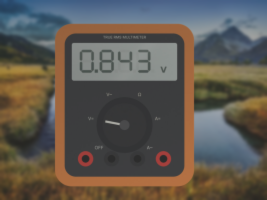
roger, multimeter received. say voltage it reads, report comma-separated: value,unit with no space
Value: 0.843,V
